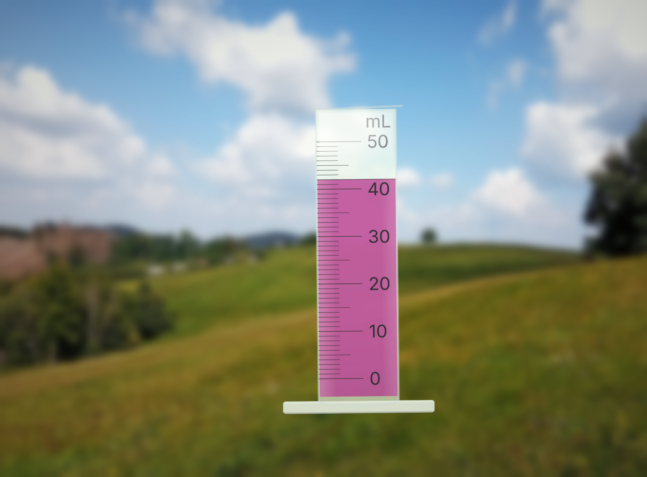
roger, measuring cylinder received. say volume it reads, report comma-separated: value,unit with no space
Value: 42,mL
